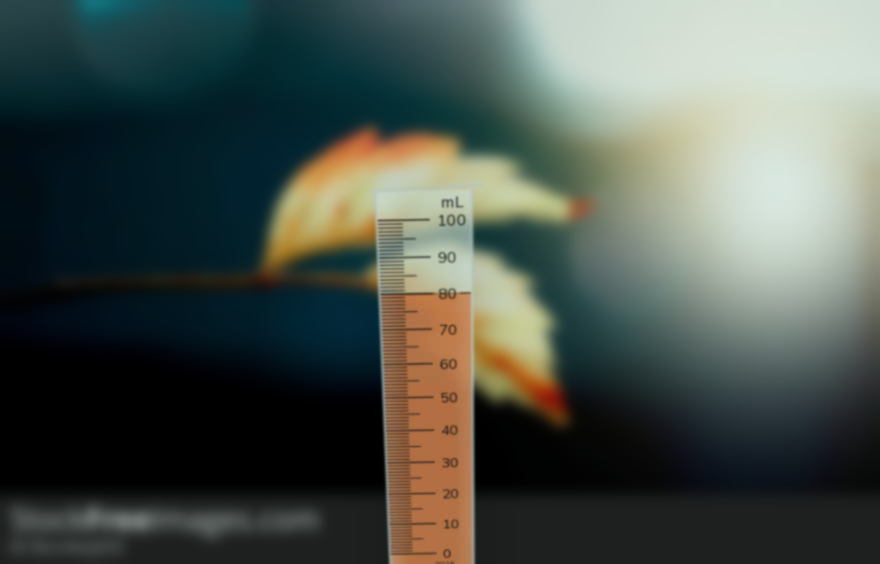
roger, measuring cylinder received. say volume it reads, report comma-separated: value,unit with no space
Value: 80,mL
